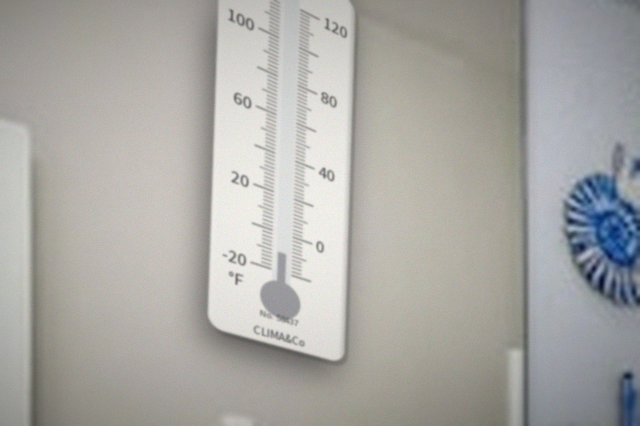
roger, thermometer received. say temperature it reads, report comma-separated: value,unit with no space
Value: -10,°F
